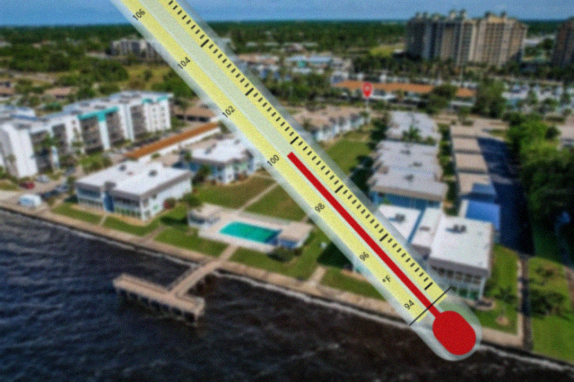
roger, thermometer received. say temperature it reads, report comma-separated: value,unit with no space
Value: 99.8,°F
